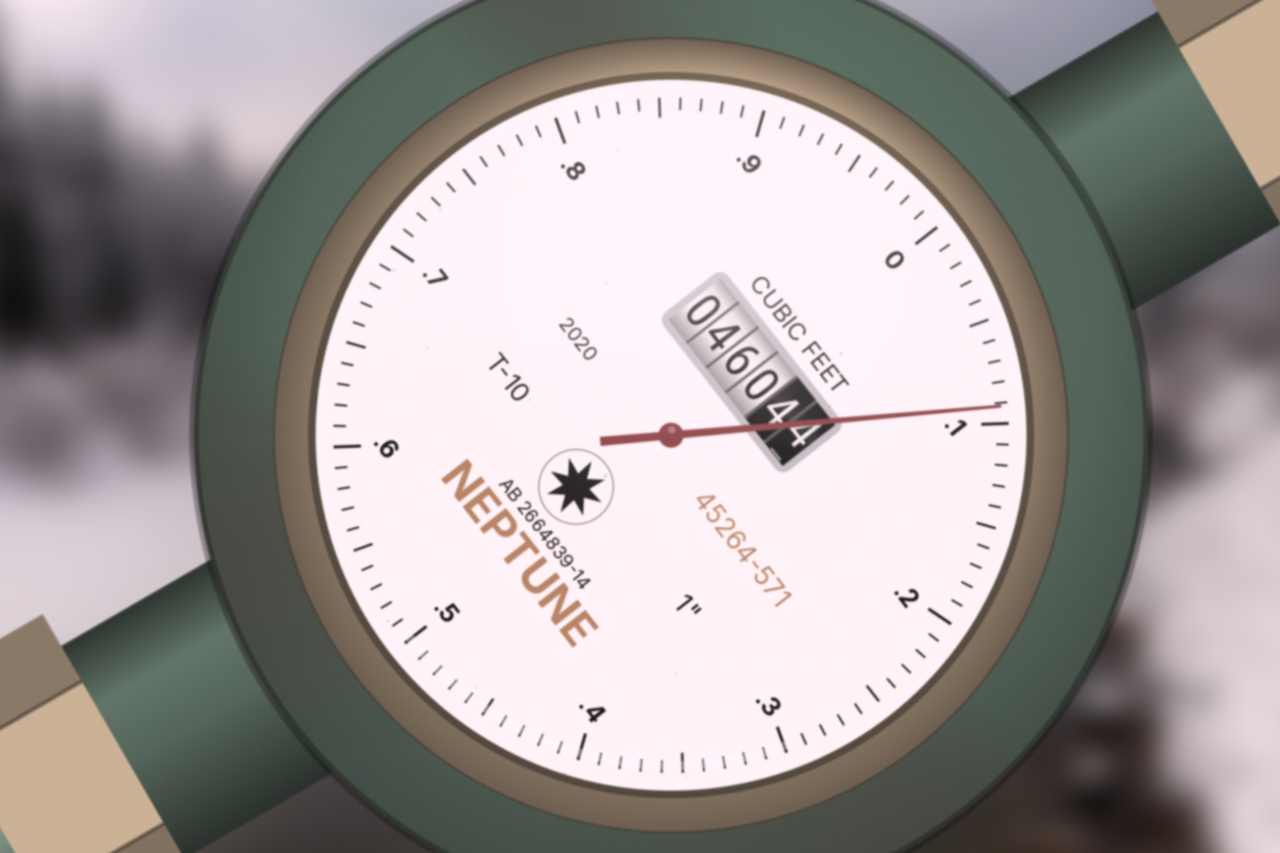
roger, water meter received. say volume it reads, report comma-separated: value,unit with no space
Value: 46044.09,ft³
